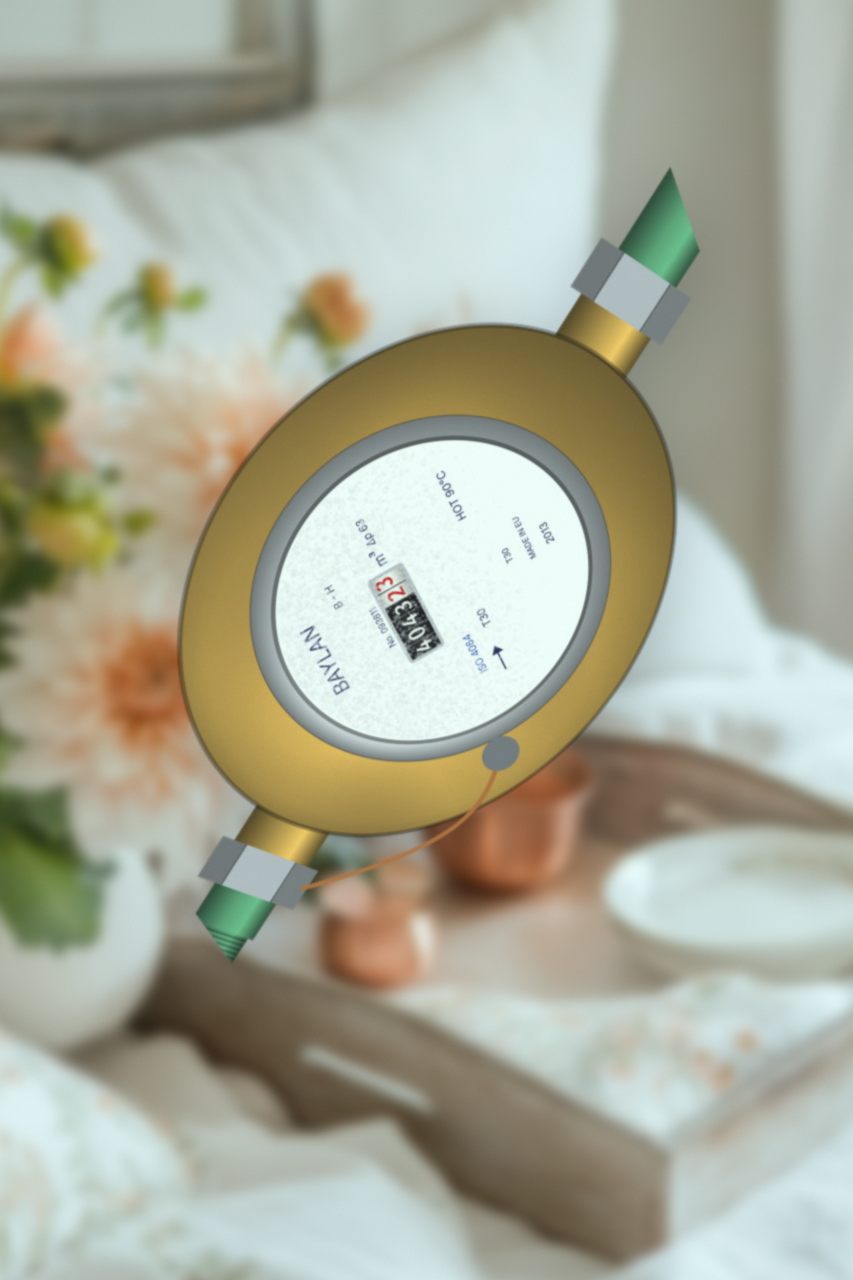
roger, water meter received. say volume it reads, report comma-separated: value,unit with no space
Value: 4043.23,m³
